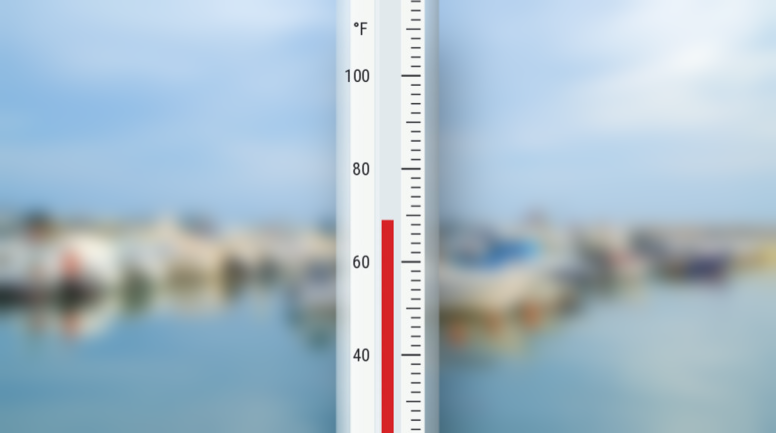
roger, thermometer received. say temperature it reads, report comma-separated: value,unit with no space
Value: 69,°F
